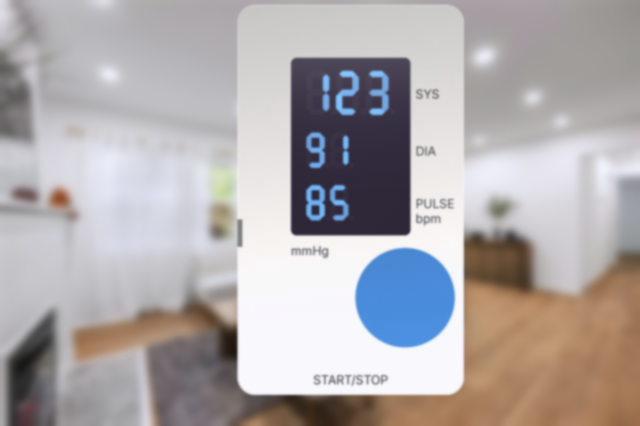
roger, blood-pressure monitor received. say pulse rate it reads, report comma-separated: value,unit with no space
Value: 85,bpm
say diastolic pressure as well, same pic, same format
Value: 91,mmHg
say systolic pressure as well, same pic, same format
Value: 123,mmHg
